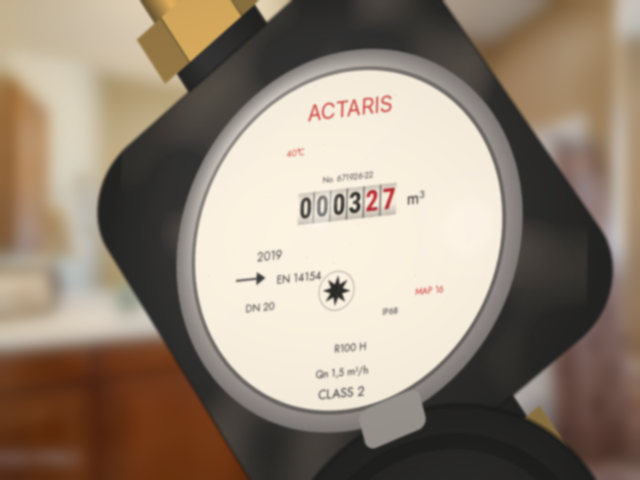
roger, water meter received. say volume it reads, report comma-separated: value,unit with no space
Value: 3.27,m³
